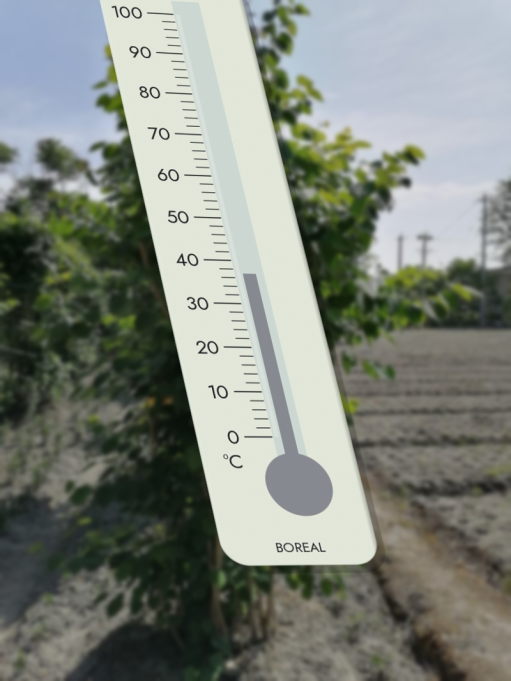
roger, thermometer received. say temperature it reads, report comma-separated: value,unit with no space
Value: 37,°C
